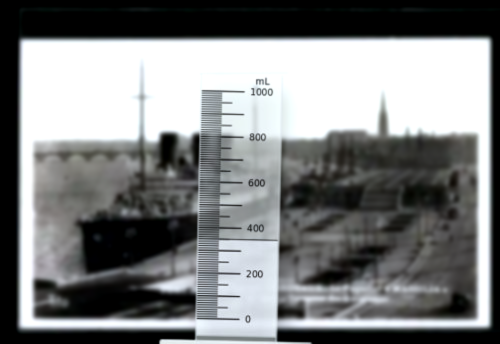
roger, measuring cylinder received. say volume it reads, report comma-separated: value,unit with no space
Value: 350,mL
